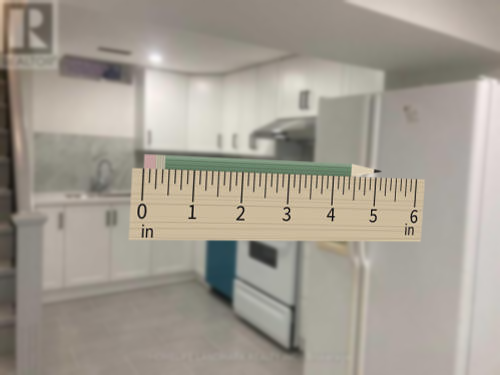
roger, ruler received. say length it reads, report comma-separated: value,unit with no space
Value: 5.125,in
